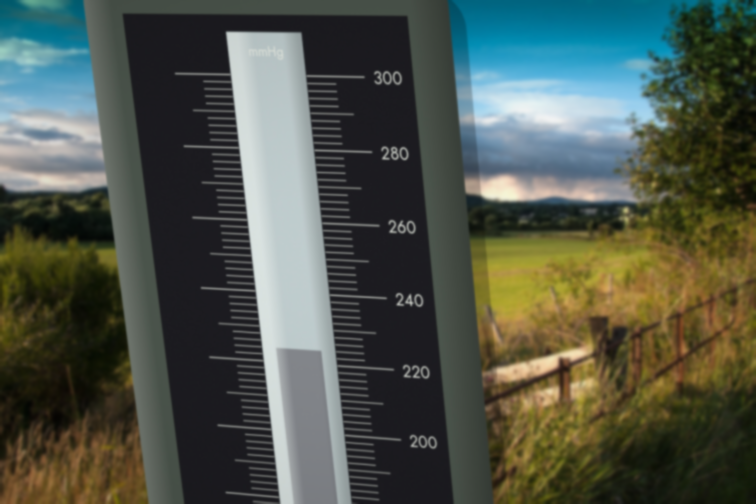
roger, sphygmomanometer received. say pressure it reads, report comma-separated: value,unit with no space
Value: 224,mmHg
